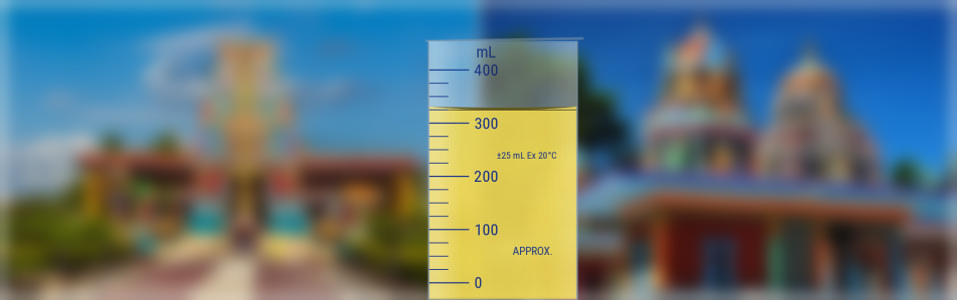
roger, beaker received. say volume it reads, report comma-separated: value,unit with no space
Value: 325,mL
